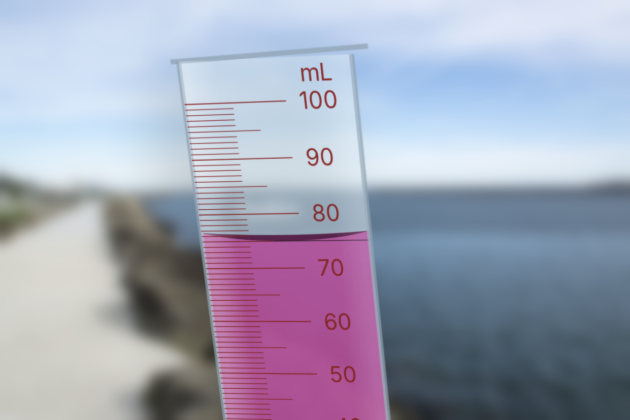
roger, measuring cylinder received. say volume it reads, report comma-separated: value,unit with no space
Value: 75,mL
